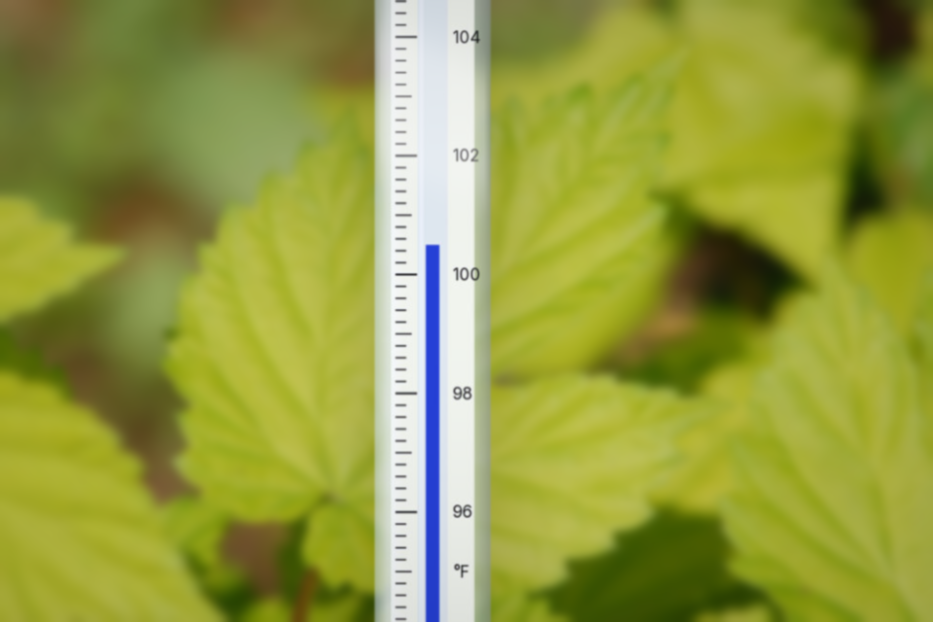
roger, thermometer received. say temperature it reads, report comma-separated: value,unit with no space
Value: 100.5,°F
